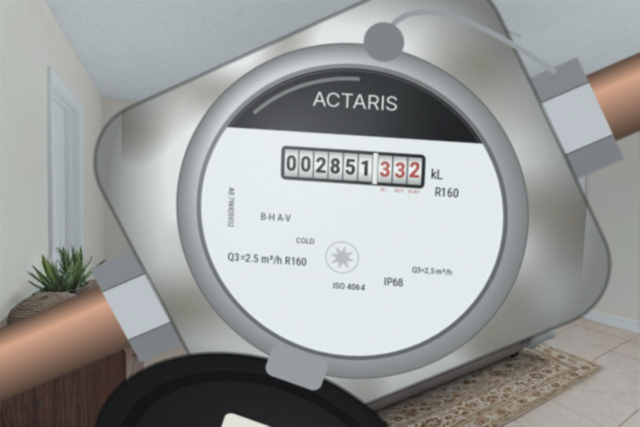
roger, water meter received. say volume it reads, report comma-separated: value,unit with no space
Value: 2851.332,kL
